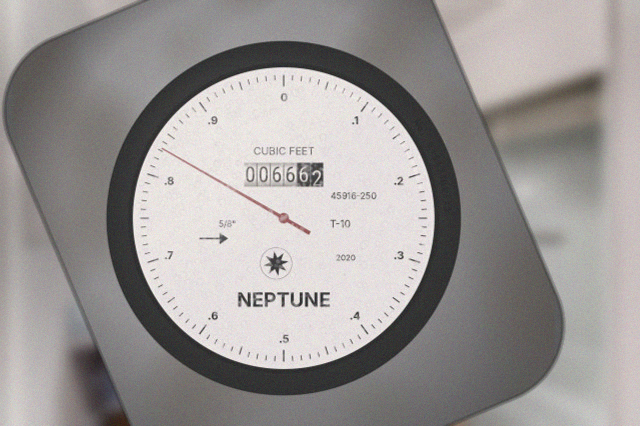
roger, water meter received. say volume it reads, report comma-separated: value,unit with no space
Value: 6661.83,ft³
